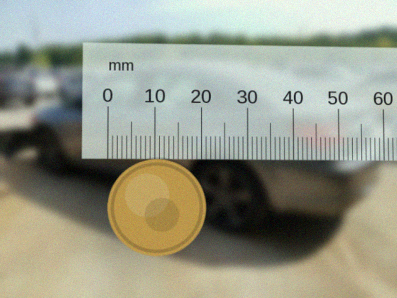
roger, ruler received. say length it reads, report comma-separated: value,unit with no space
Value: 21,mm
